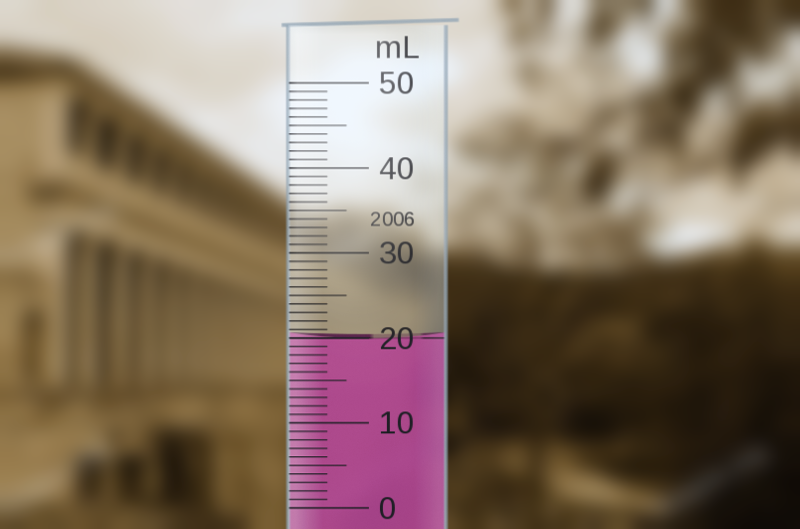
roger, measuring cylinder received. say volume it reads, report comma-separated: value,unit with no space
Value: 20,mL
